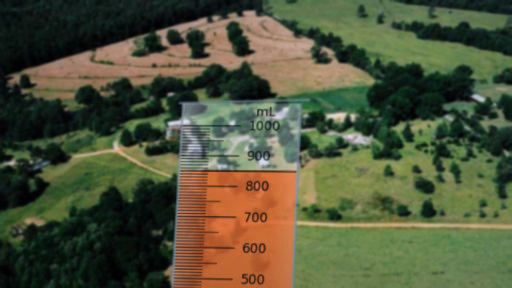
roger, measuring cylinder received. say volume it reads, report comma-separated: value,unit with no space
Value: 850,mL
